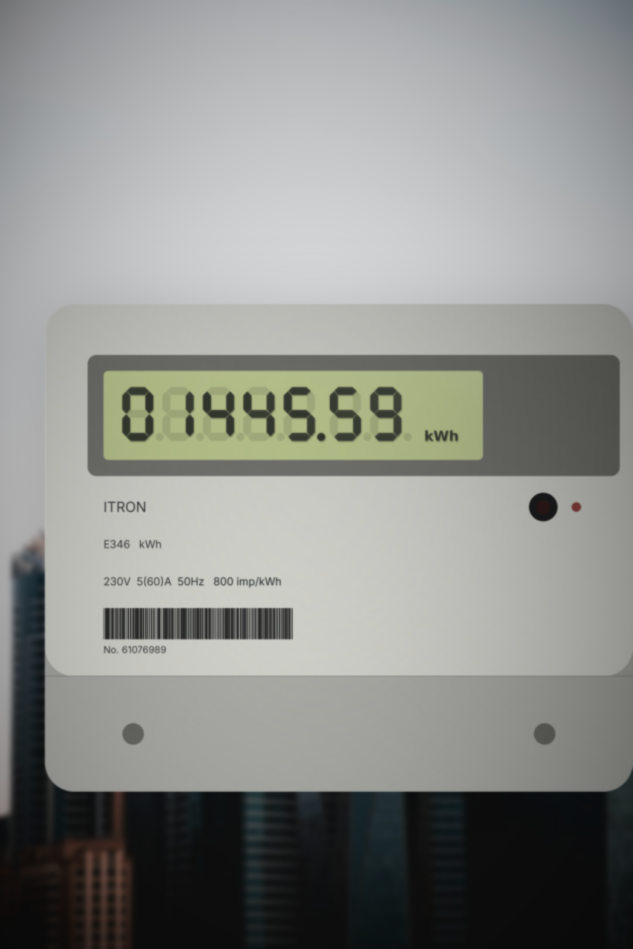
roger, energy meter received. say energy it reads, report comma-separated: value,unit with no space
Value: 1445.59,kWh
